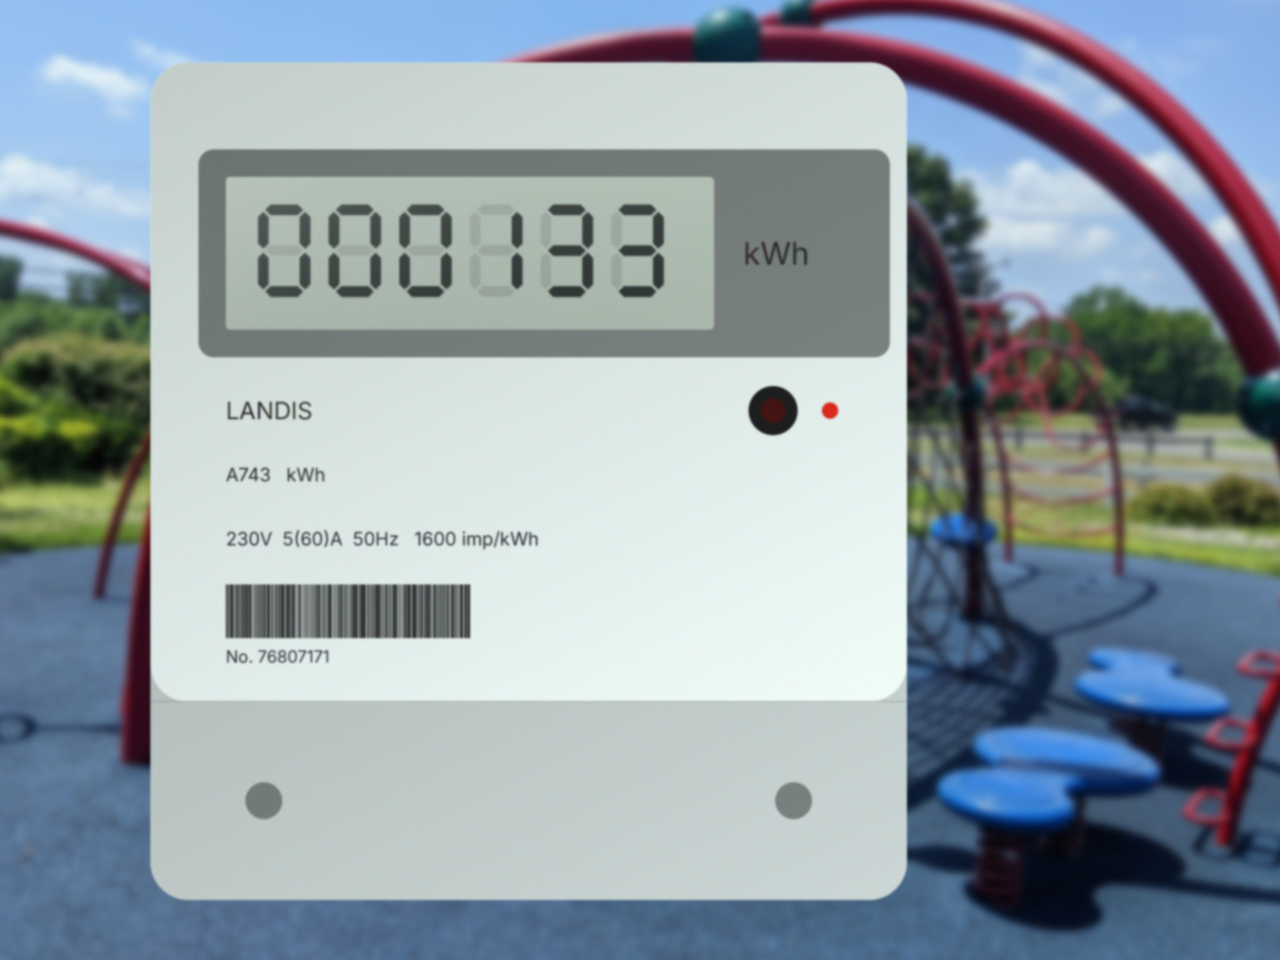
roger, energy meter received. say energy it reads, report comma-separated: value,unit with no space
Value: 133,kWh
